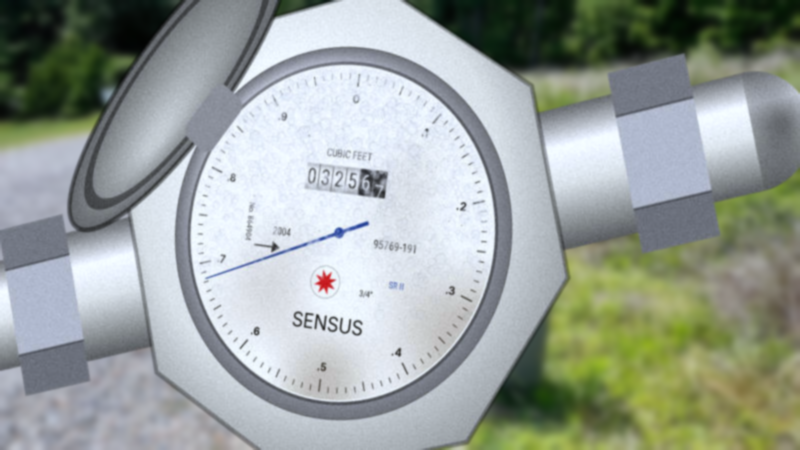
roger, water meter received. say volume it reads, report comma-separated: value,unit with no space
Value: 32566.68,ft³
